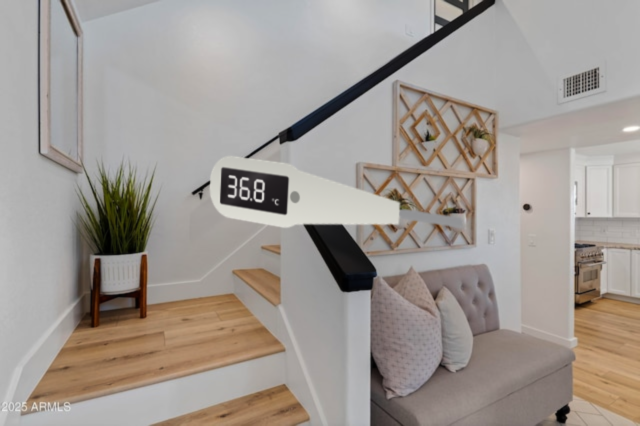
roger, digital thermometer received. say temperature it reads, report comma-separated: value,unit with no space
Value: 36.8,°C
